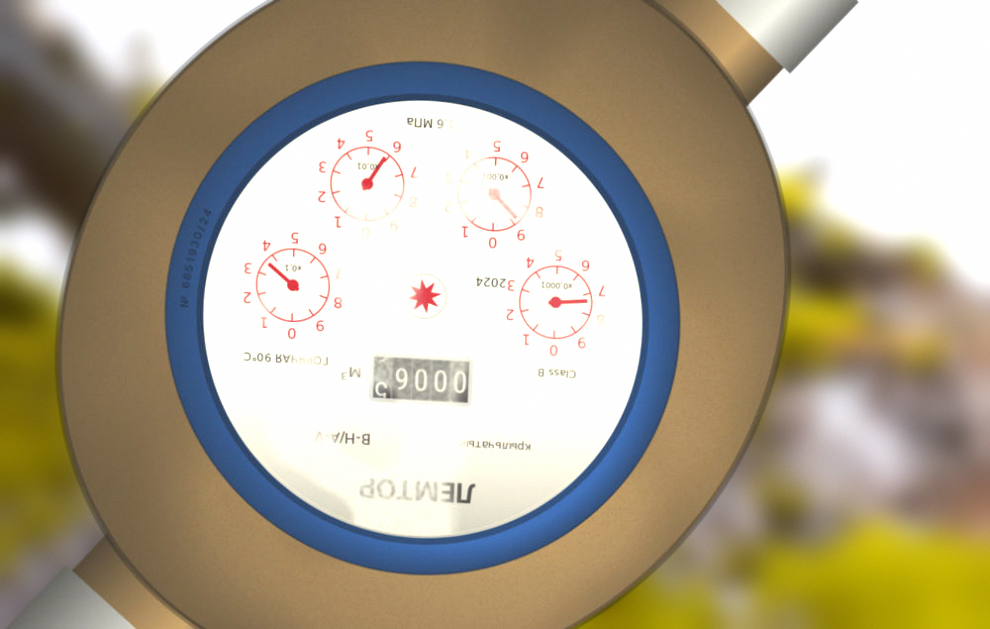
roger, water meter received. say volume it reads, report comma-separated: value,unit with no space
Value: 65.3587,m³
